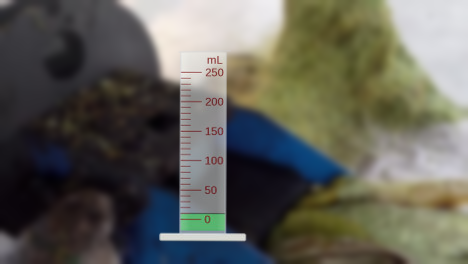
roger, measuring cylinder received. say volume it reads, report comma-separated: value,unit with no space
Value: 10,mL
